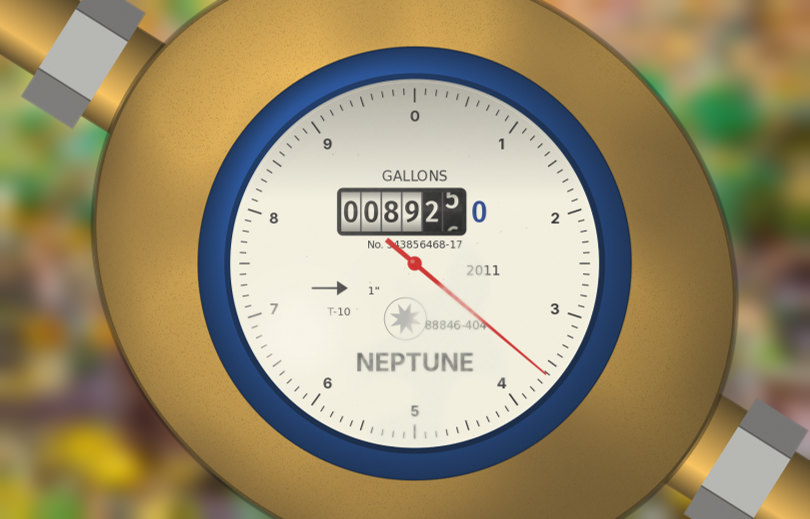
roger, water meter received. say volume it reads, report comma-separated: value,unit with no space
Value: 89253.6,gal
